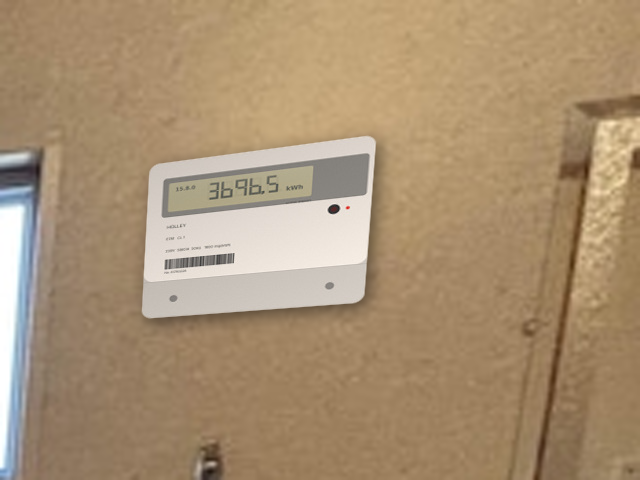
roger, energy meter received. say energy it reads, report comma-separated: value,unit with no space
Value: 3696.5,kWh
